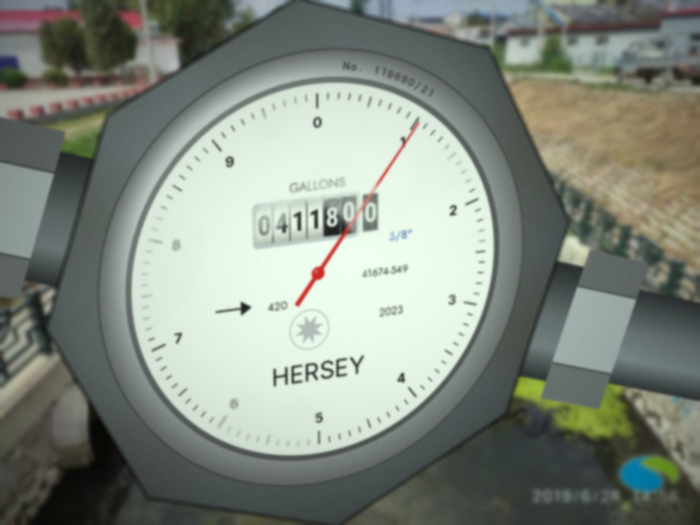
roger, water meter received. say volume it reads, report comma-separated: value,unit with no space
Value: 411801.0,gal
